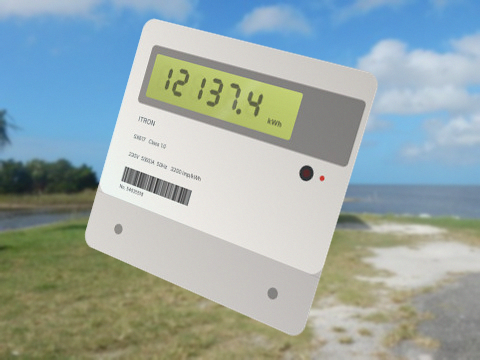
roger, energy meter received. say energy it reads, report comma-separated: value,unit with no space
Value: 12137.4,kWh
